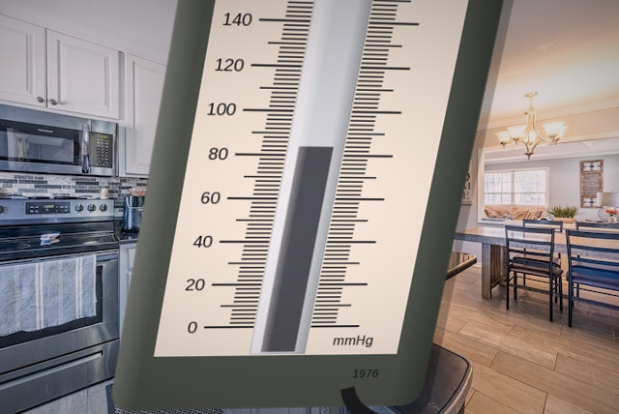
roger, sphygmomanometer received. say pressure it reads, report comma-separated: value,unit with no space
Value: 84,mmHg
